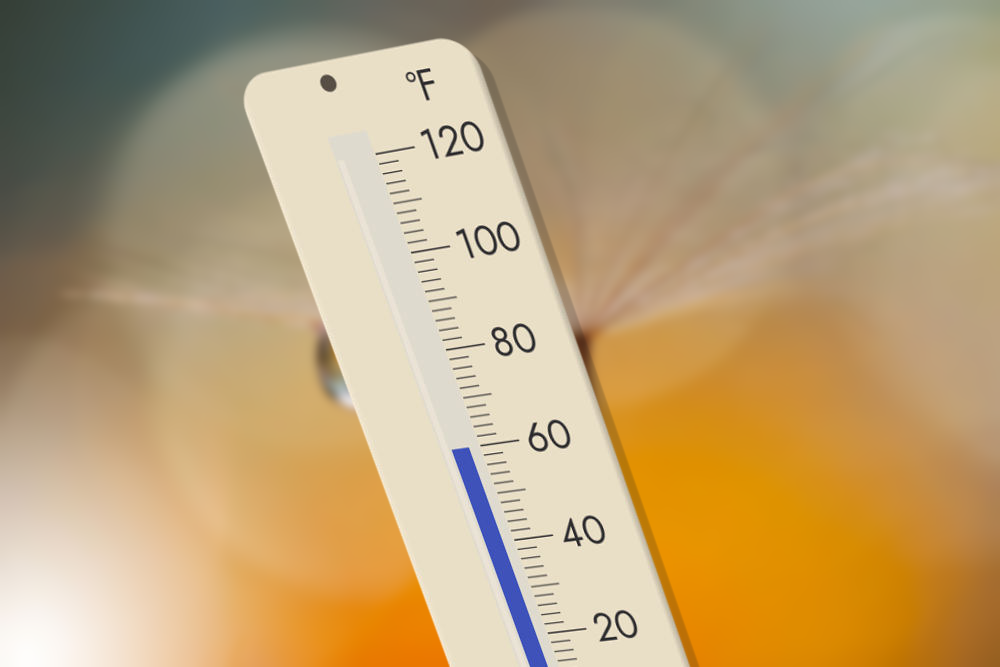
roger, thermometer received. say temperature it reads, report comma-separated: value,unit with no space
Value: 60,°F
